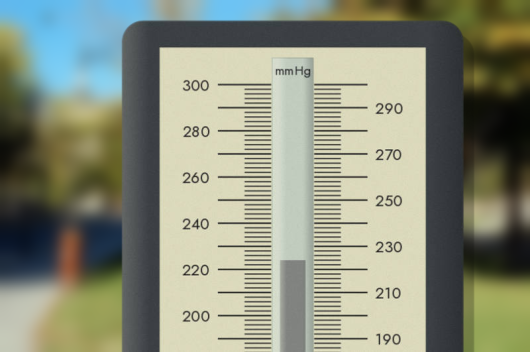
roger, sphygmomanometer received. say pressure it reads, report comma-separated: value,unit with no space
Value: 224,mmHg
